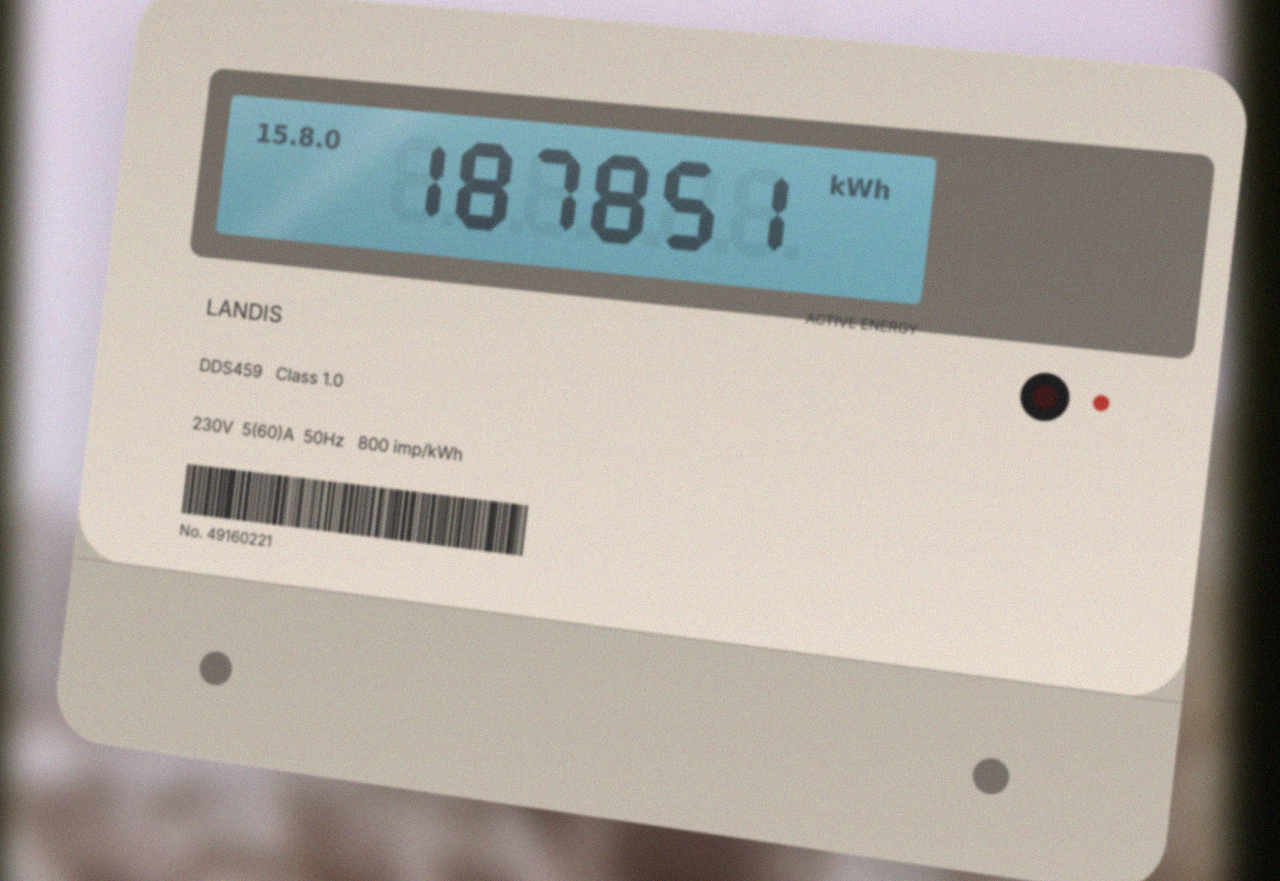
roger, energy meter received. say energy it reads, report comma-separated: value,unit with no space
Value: 187851,kWh
